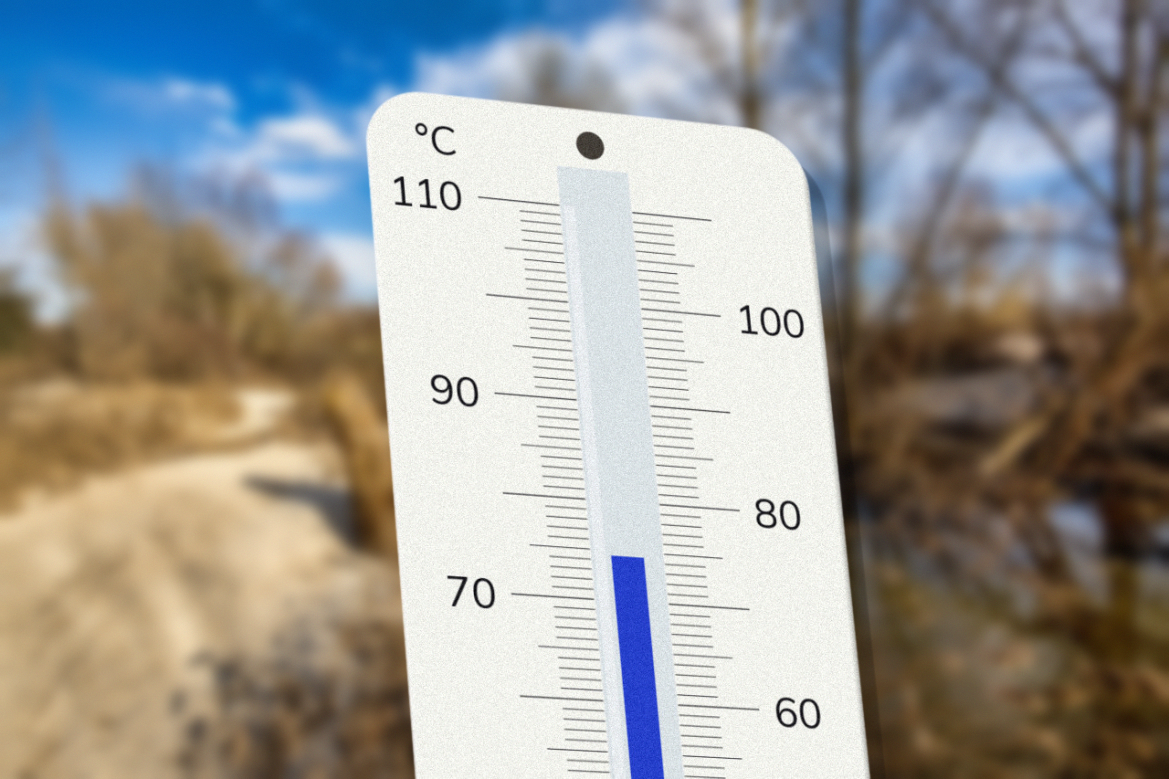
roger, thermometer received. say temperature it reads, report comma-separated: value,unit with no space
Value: 74.5,°C
